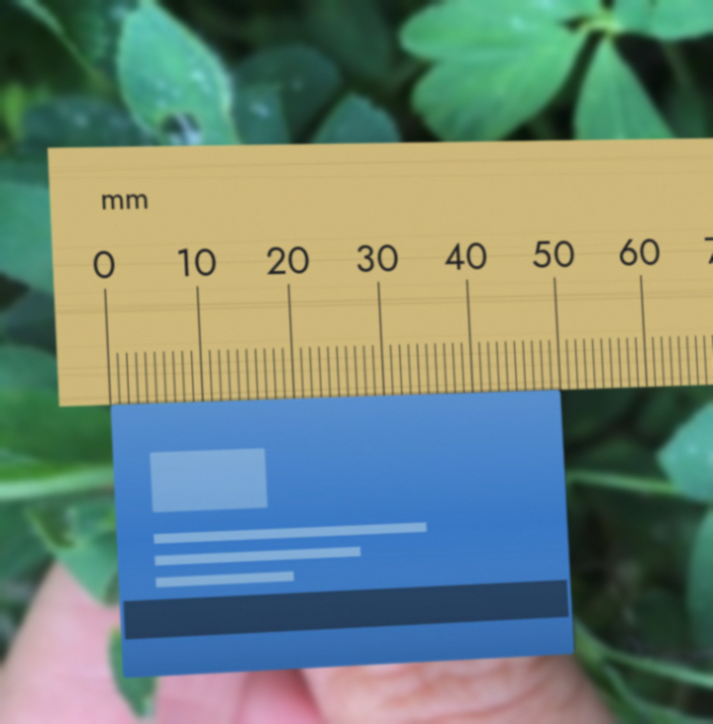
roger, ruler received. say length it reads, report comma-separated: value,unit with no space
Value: 50,mm
